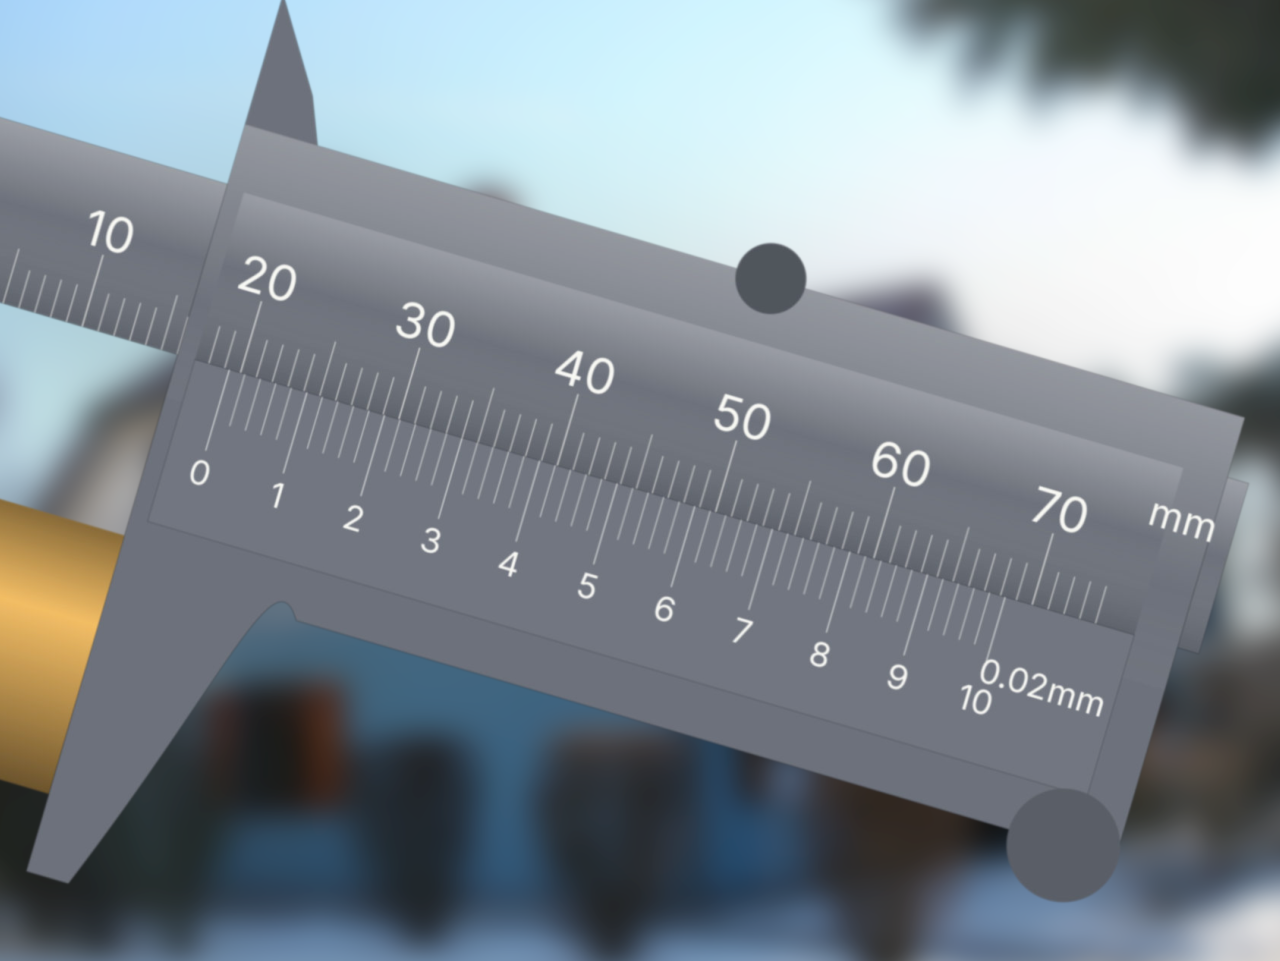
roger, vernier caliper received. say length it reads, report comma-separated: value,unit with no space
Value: 19.3,mm
